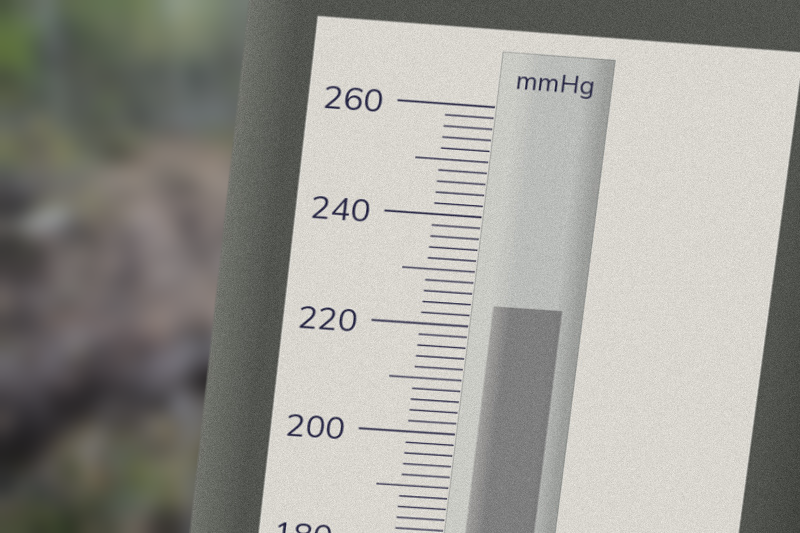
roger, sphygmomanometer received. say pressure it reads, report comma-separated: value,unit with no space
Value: 224,mmHg
